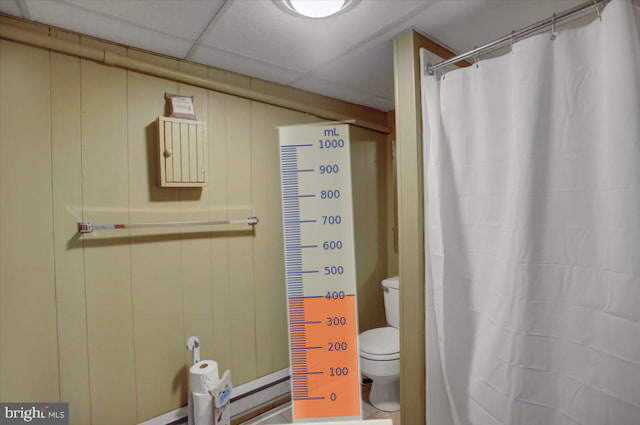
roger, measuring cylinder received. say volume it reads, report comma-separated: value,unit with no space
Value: 400,mL
